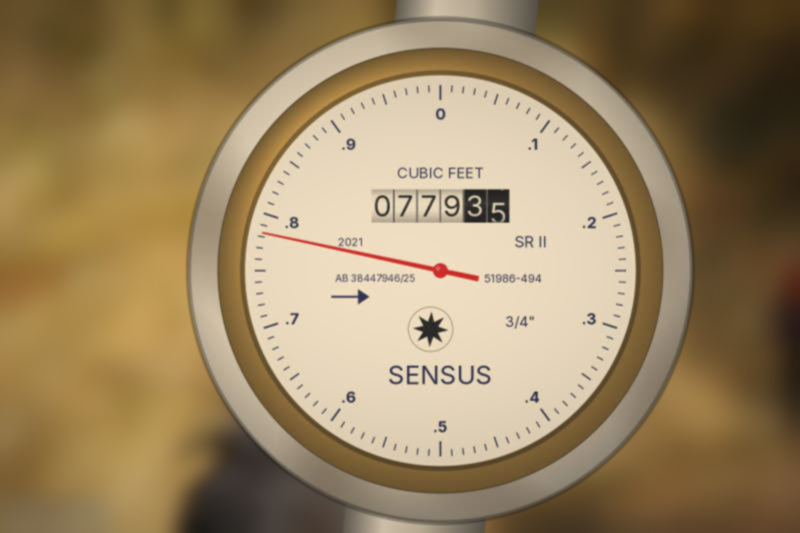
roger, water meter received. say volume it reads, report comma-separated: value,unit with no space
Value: 77934.78,ft³
